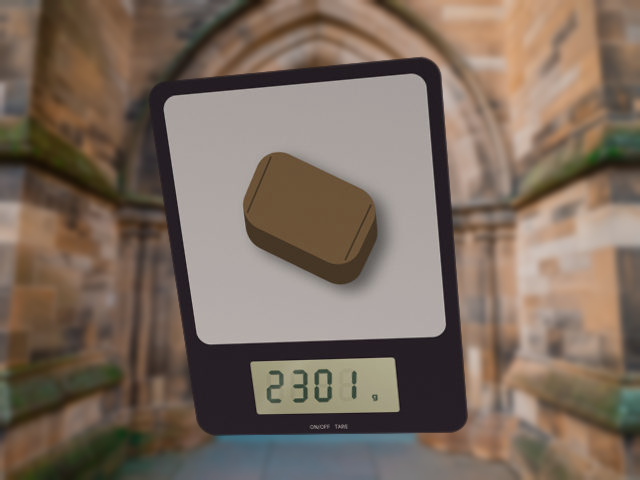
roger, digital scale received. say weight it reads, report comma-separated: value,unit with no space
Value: 2301,g
